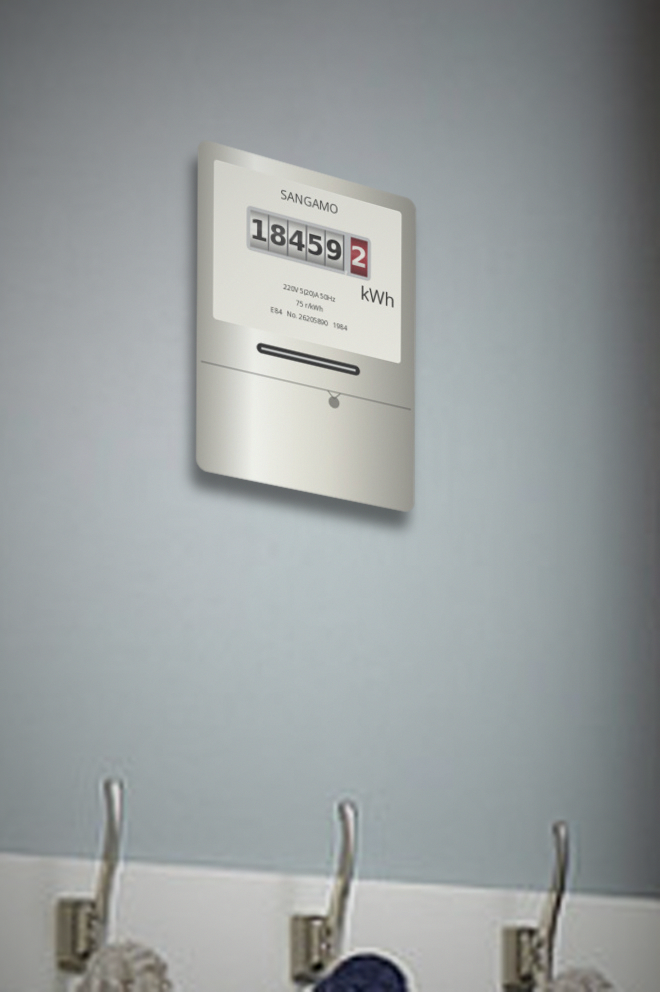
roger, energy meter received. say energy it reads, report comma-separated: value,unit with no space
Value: 18459.2,kWh
